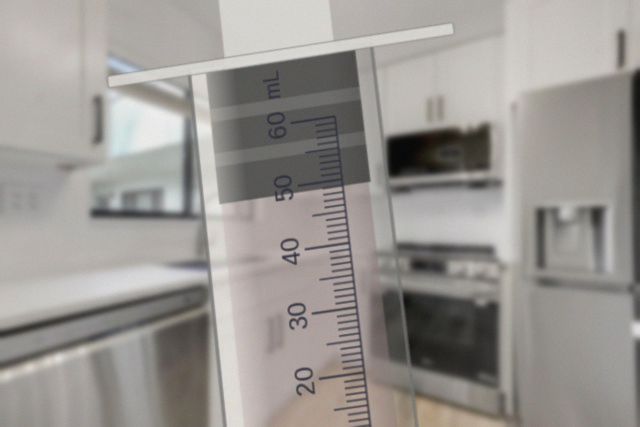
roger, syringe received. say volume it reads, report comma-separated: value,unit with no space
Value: 49,mL
